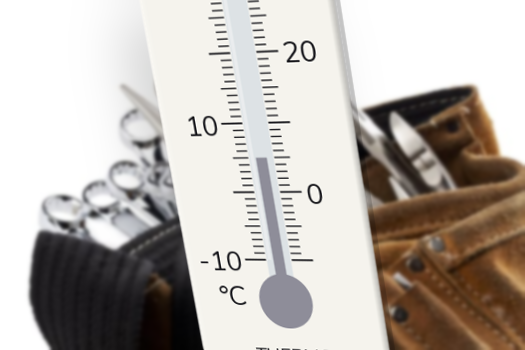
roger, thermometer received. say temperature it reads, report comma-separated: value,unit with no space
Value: 5,°C
